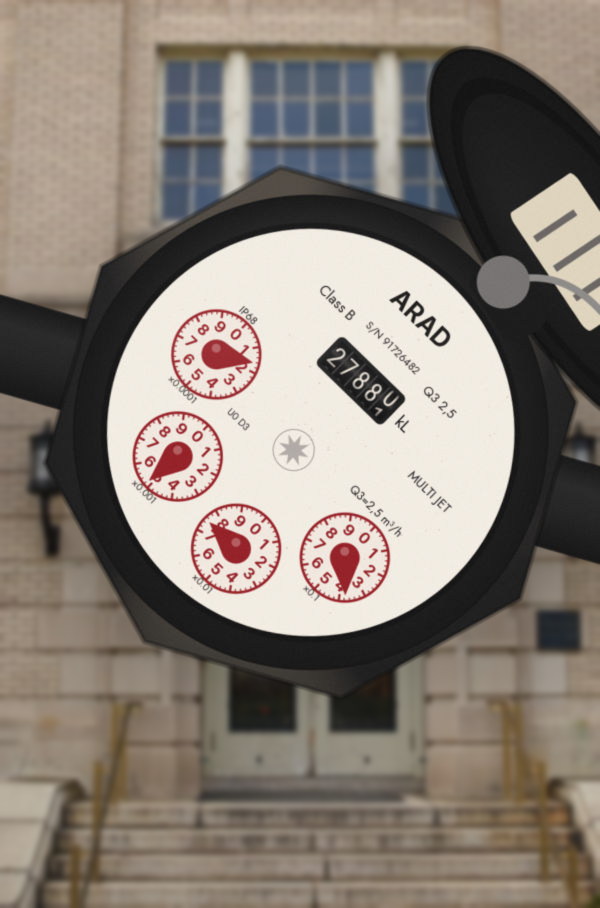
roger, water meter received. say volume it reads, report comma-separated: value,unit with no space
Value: 27880.3751,kL
